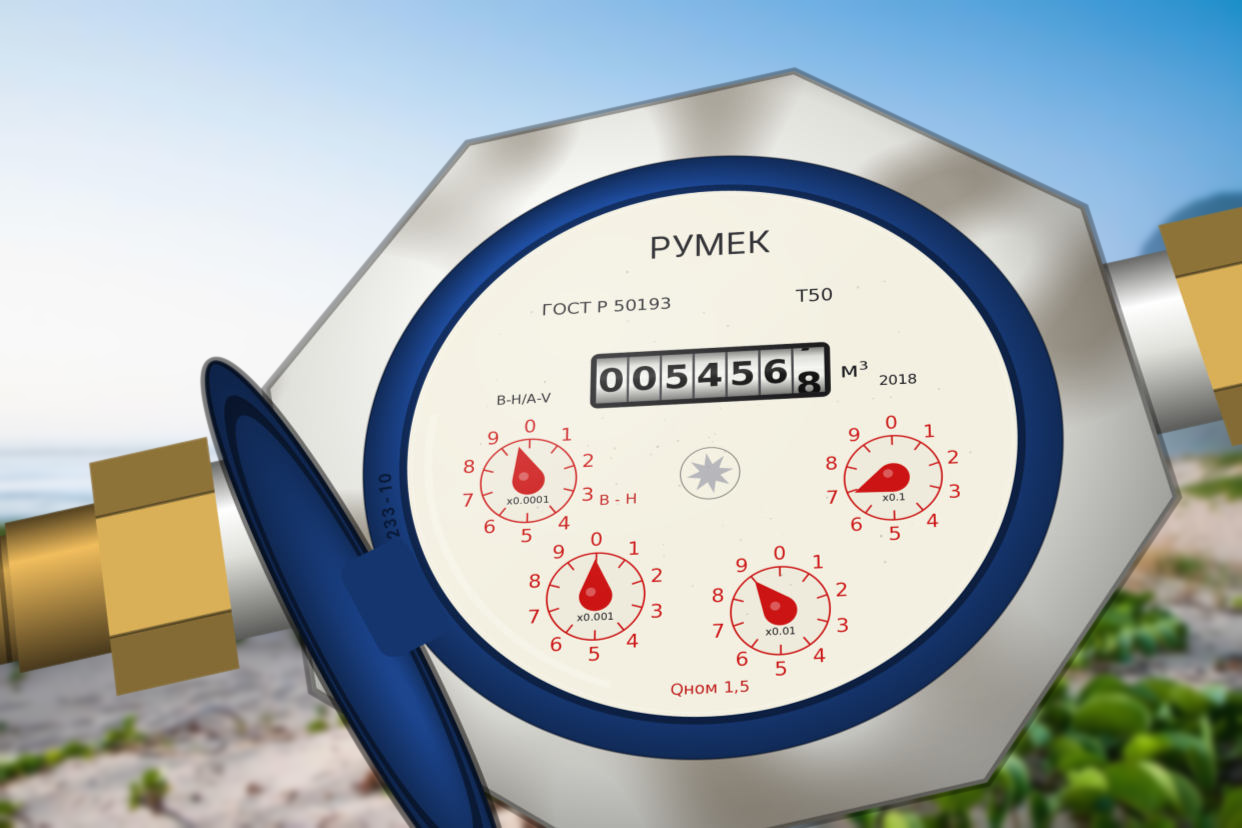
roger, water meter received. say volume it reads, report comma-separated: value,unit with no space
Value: 54567.6899,m³
